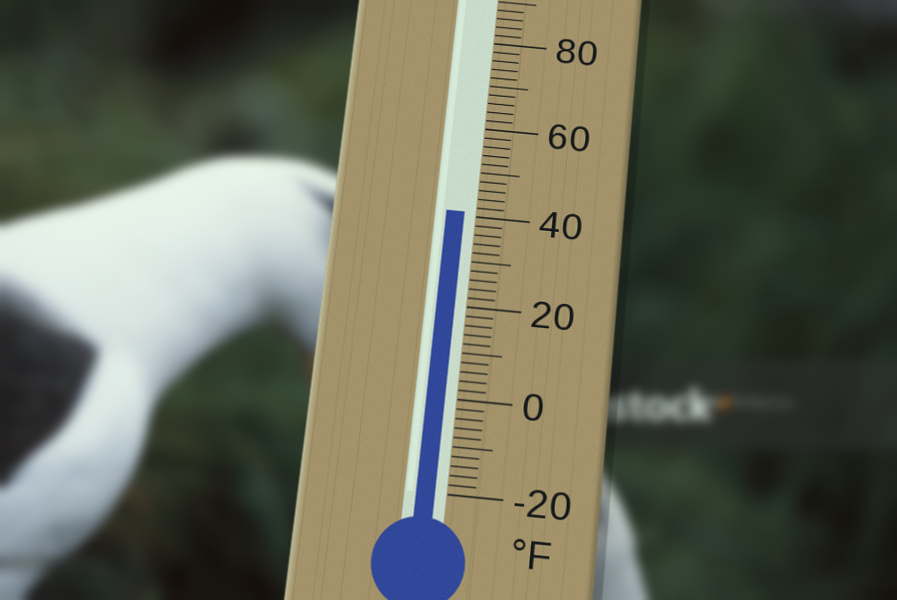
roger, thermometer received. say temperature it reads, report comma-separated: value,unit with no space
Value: 41,°F
